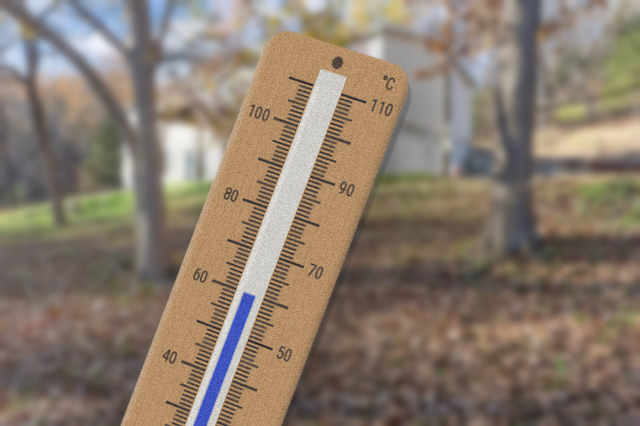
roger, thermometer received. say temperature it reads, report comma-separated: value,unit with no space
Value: 60,°C
